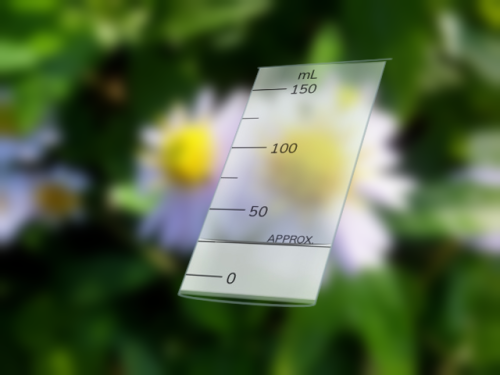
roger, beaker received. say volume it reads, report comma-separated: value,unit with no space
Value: 25,mL
